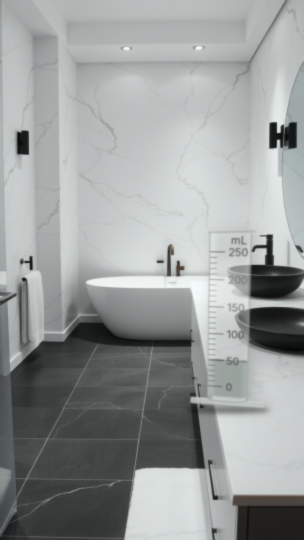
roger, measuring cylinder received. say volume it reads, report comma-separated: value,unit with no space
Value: 50,mL
